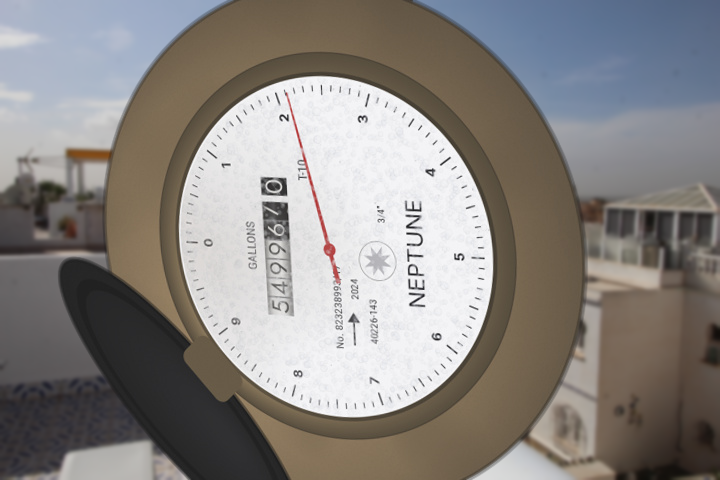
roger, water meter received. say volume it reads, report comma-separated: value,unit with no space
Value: 5499672.1,gal
